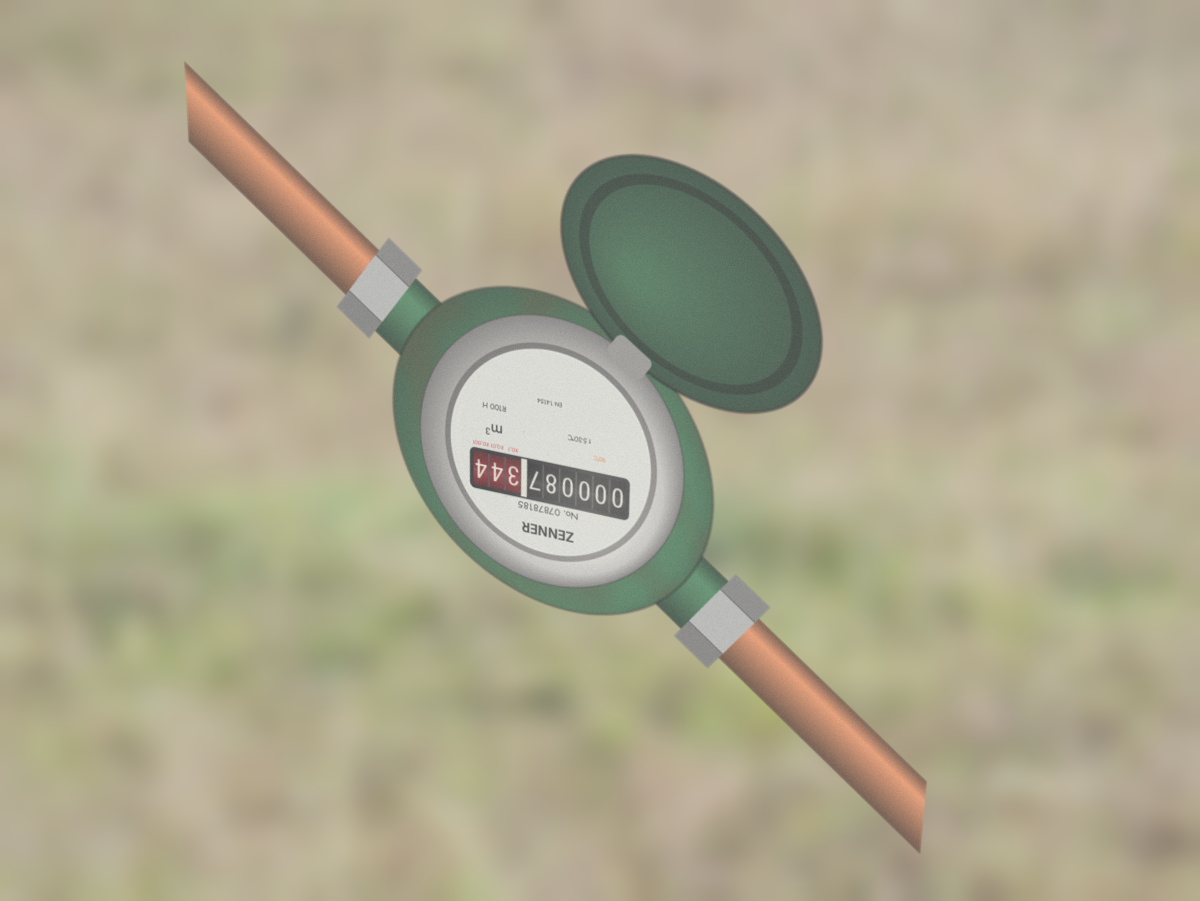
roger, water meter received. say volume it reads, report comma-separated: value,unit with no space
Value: 87.344,m³
